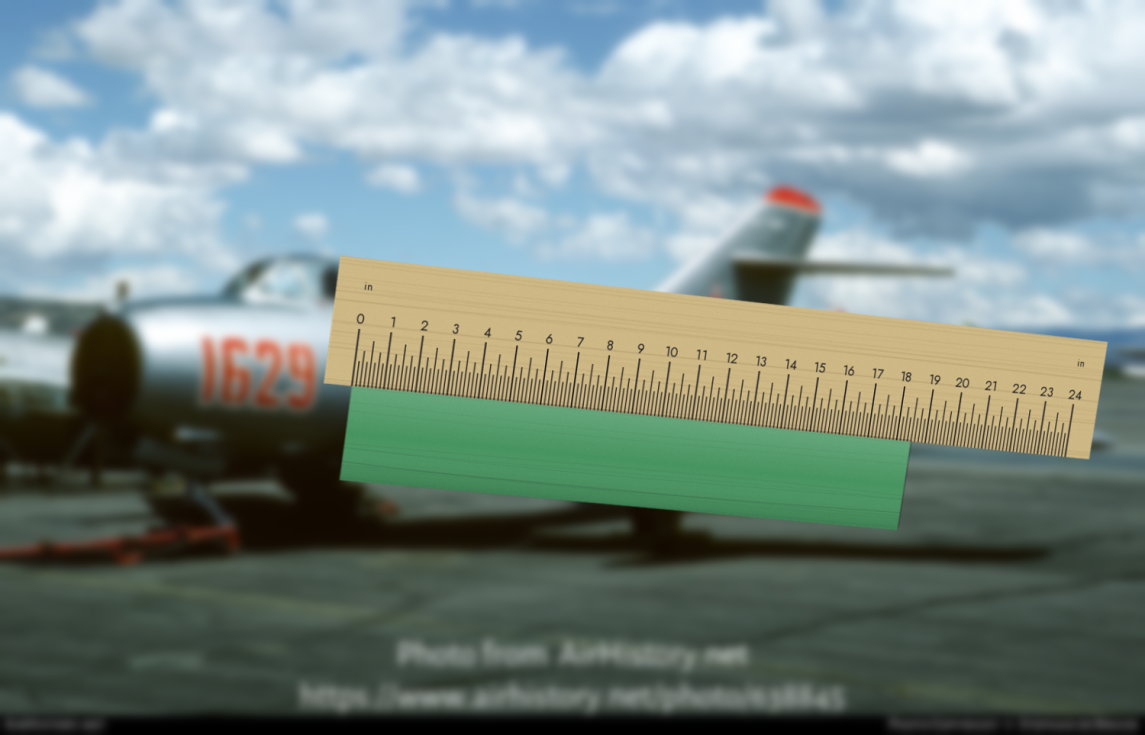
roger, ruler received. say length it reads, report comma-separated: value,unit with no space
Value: 18.5,in
